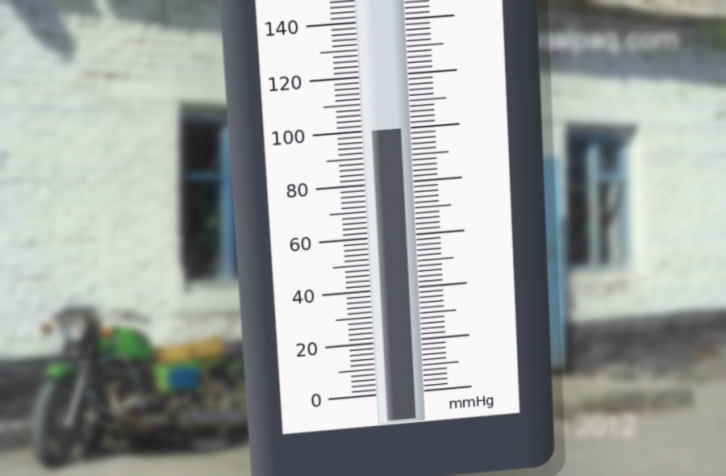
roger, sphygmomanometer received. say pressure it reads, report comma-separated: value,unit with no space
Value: 100,mmHg
